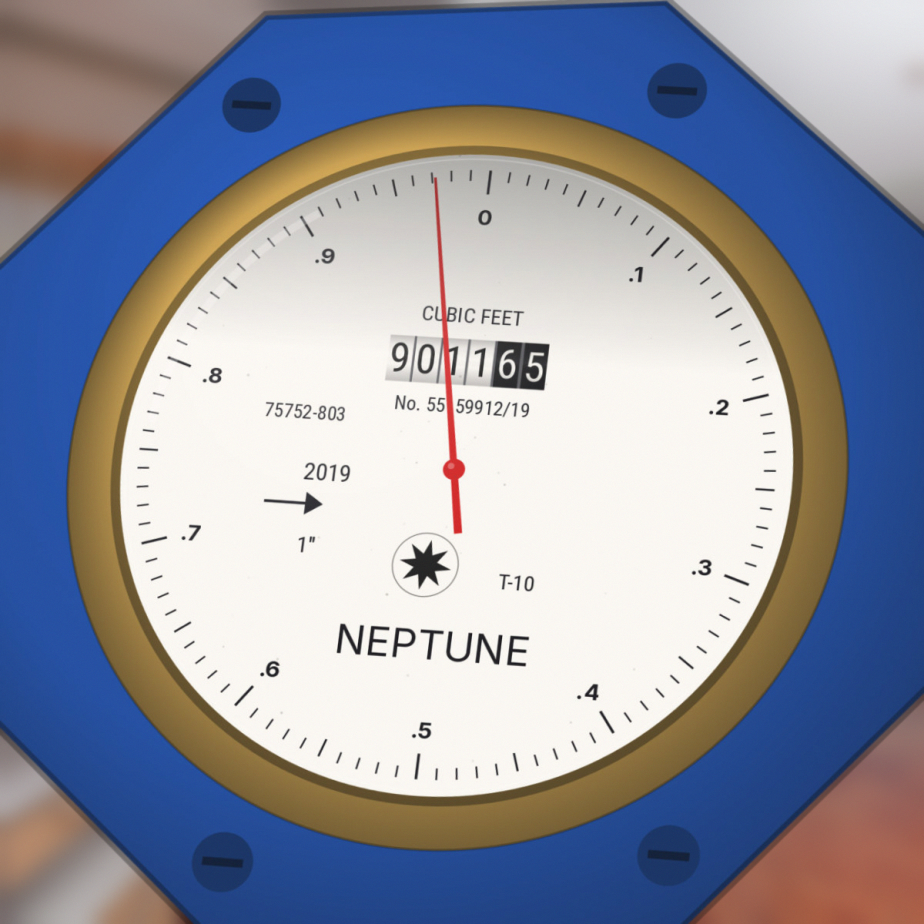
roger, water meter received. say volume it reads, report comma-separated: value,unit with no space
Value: 901164.97,ft³
